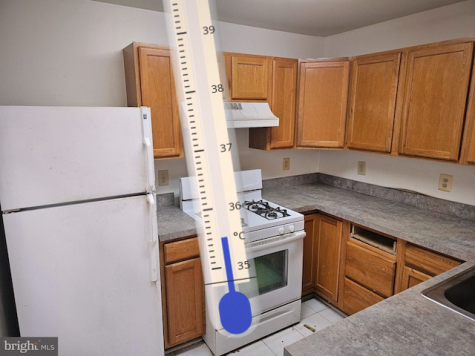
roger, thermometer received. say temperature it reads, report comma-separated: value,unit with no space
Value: 35.5,°C
